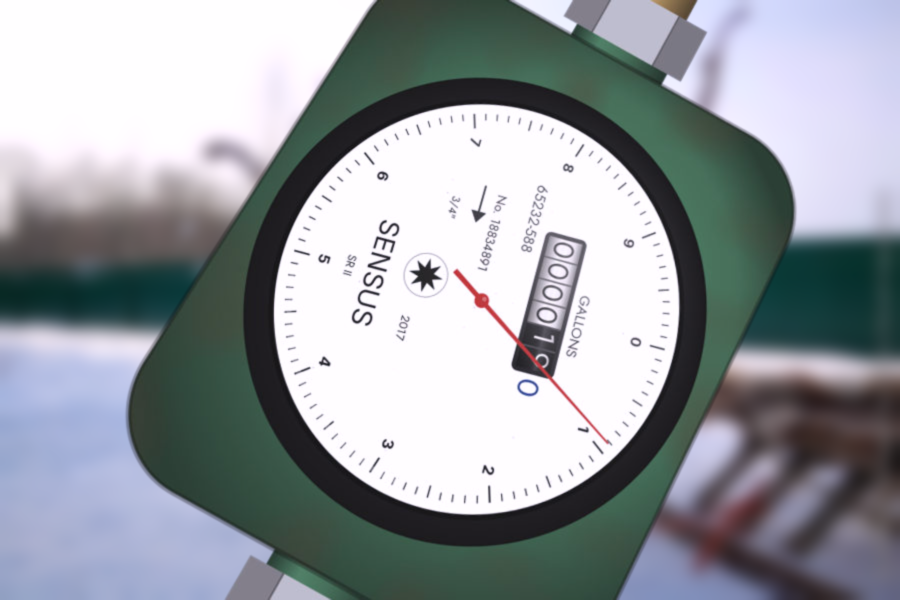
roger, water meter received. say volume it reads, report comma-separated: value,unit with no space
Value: 190.9,gal
